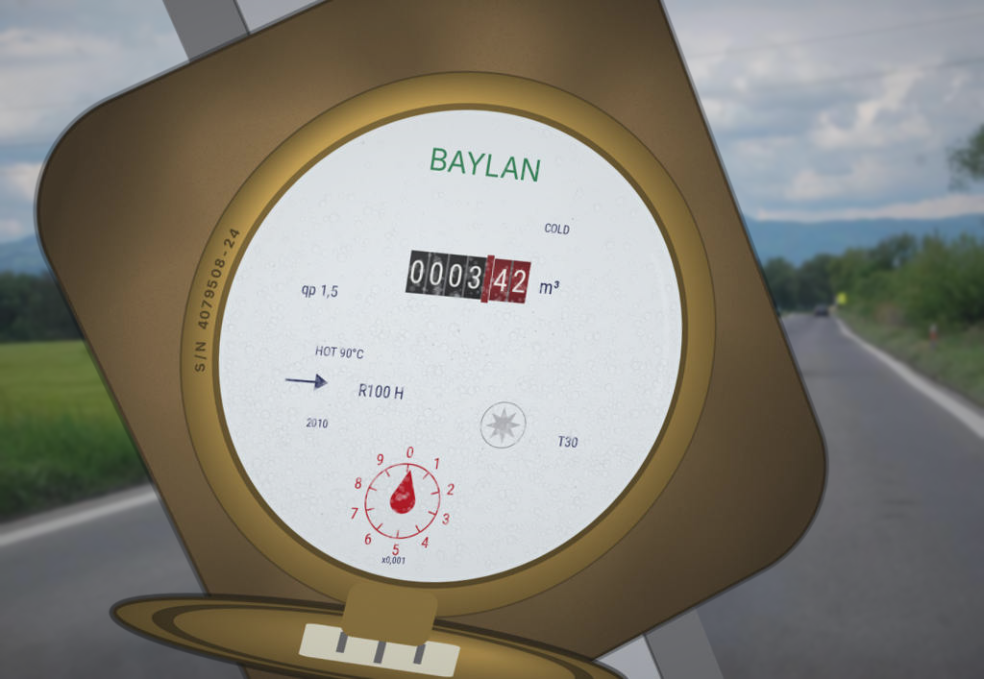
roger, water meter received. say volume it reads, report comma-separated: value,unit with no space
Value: 3.420,m³
